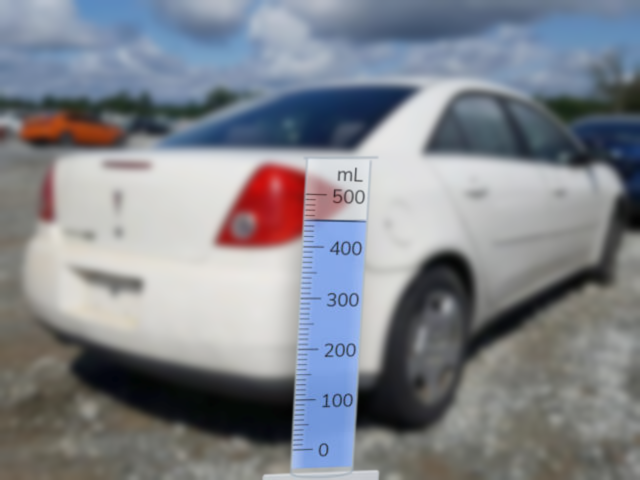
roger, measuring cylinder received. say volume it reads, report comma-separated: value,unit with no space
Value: 450,mL
